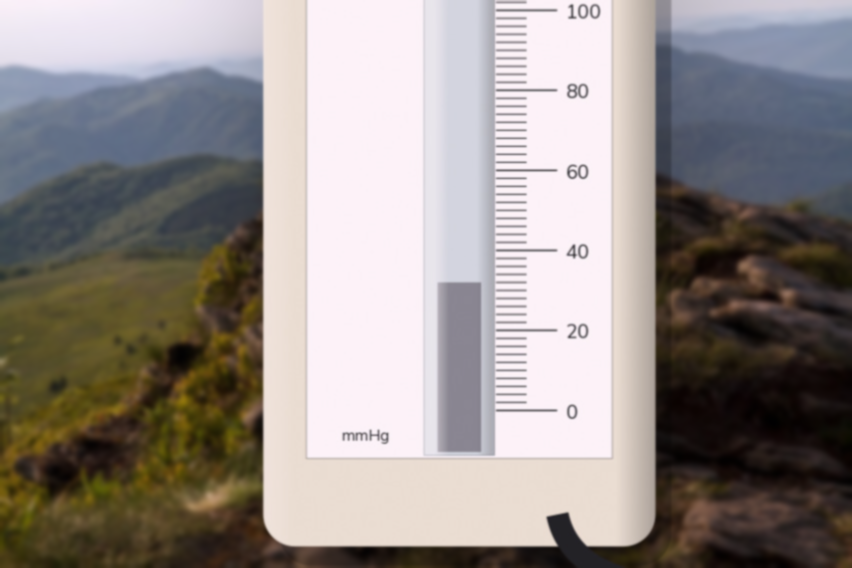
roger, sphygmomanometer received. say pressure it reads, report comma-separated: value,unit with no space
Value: 32,mmHg
